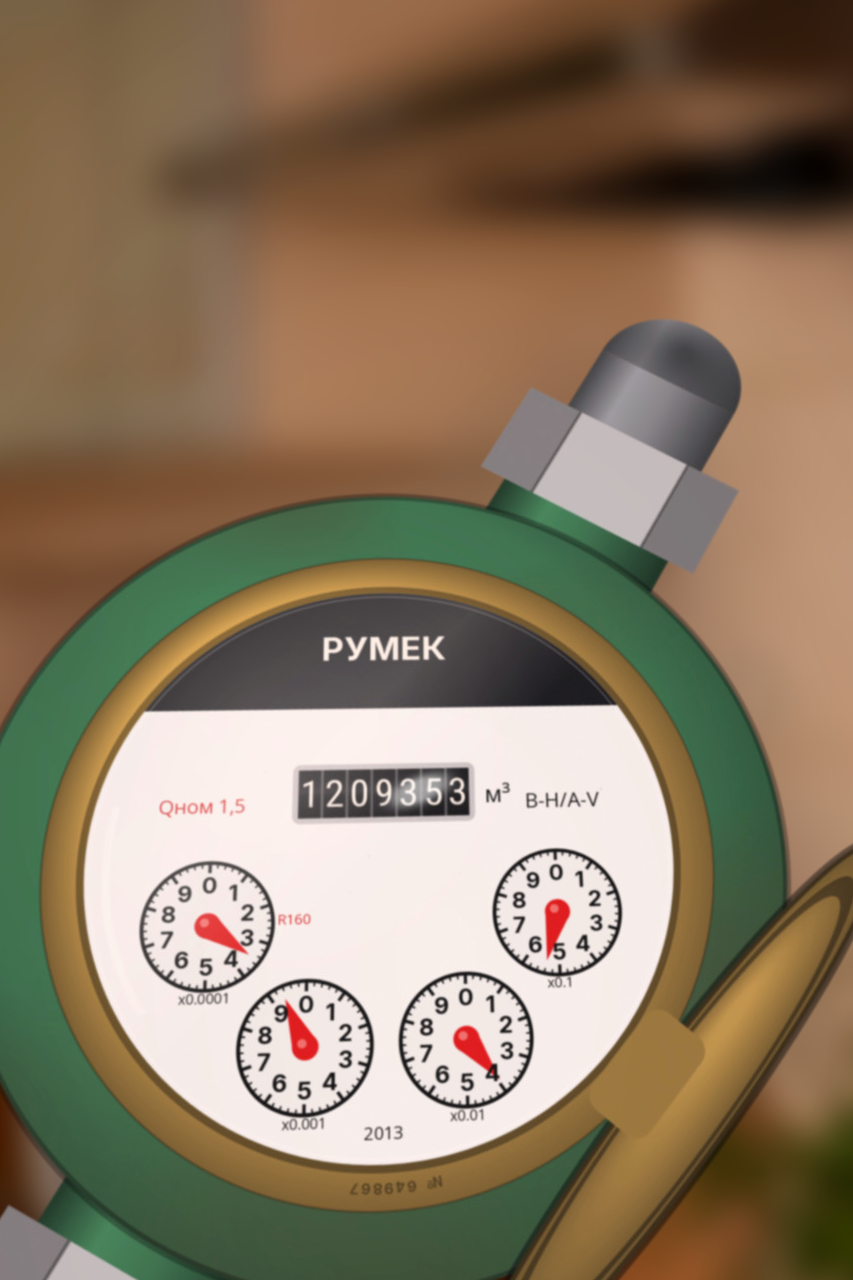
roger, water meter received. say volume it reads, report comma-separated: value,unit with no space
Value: 1209353.5393,m³
